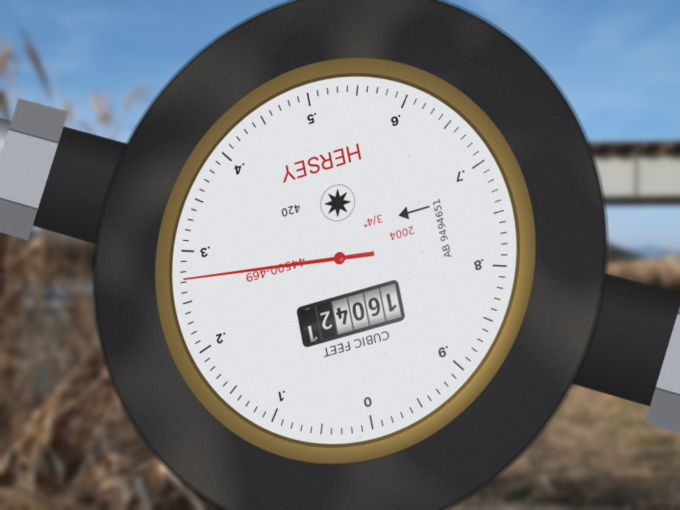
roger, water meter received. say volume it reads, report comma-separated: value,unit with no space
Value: 160421.27,ft³
